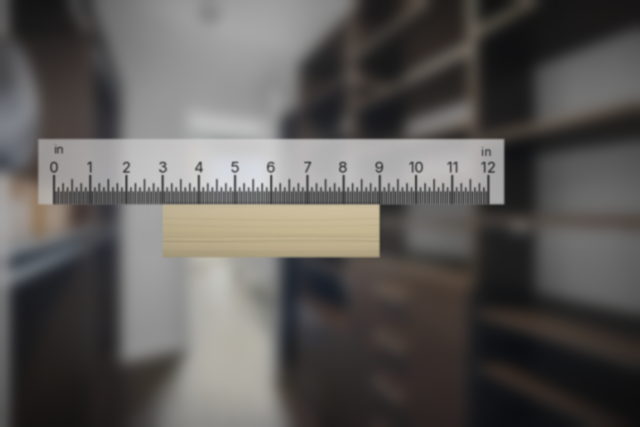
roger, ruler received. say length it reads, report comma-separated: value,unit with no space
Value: 6,in
